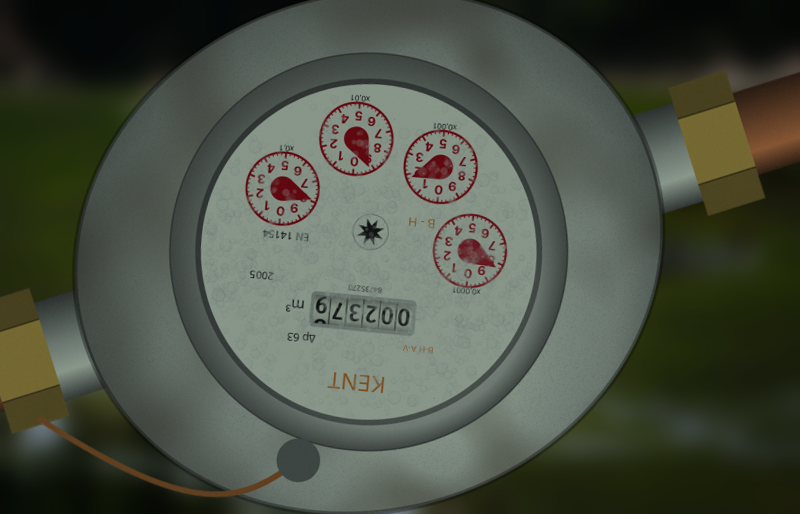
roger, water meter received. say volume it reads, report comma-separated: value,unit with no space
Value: 2378.7918,m³
